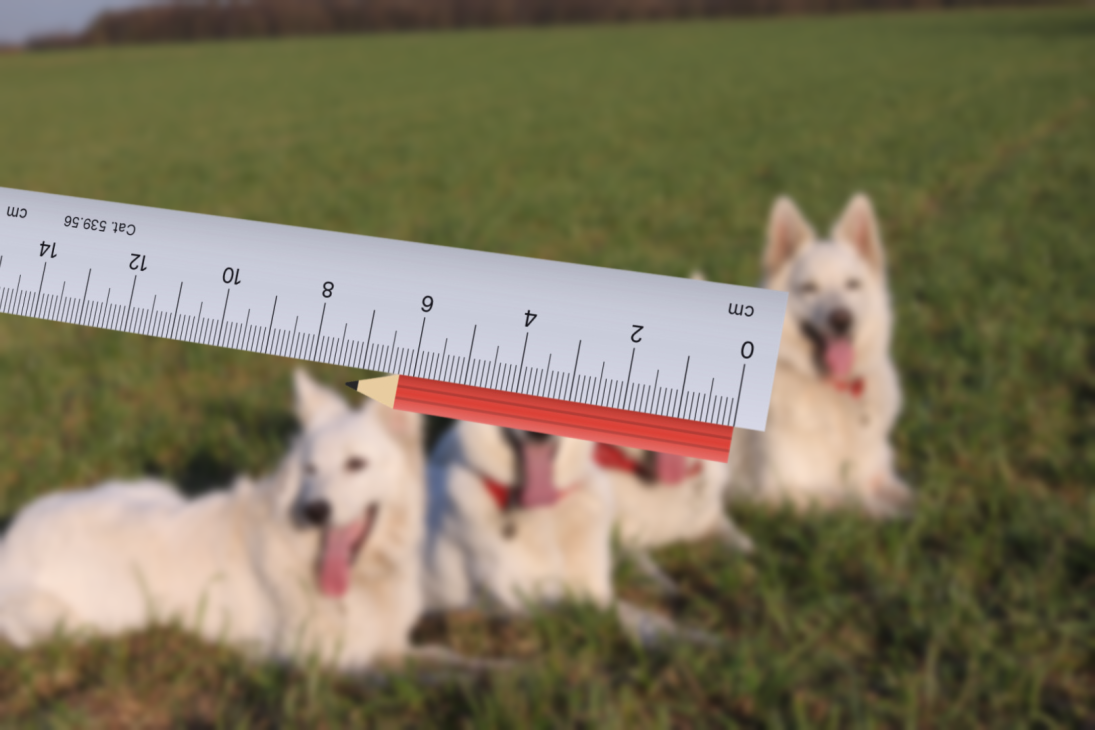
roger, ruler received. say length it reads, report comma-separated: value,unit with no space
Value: 7.3,cm
